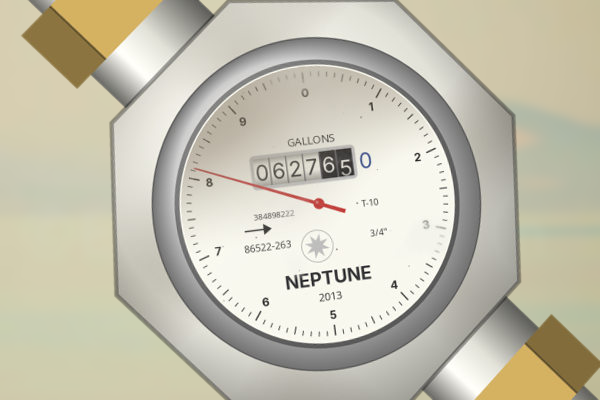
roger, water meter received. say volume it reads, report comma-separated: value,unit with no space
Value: 627648.1,gal
